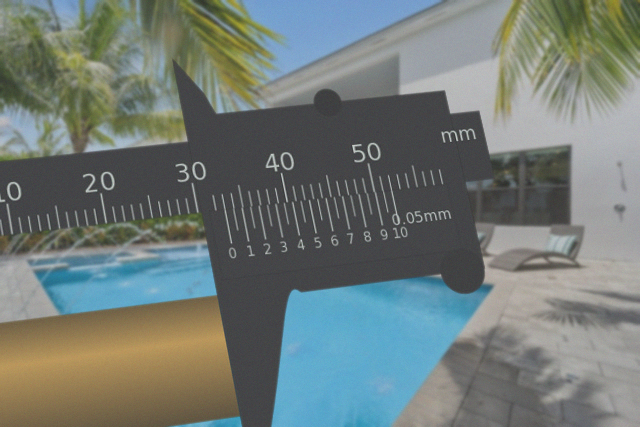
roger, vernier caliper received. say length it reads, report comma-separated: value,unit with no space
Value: 33.0,mm
